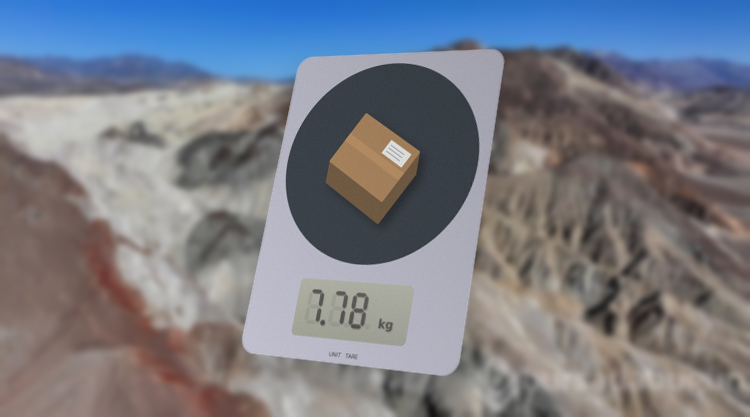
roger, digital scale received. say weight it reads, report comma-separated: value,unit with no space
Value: 7.78,kg
